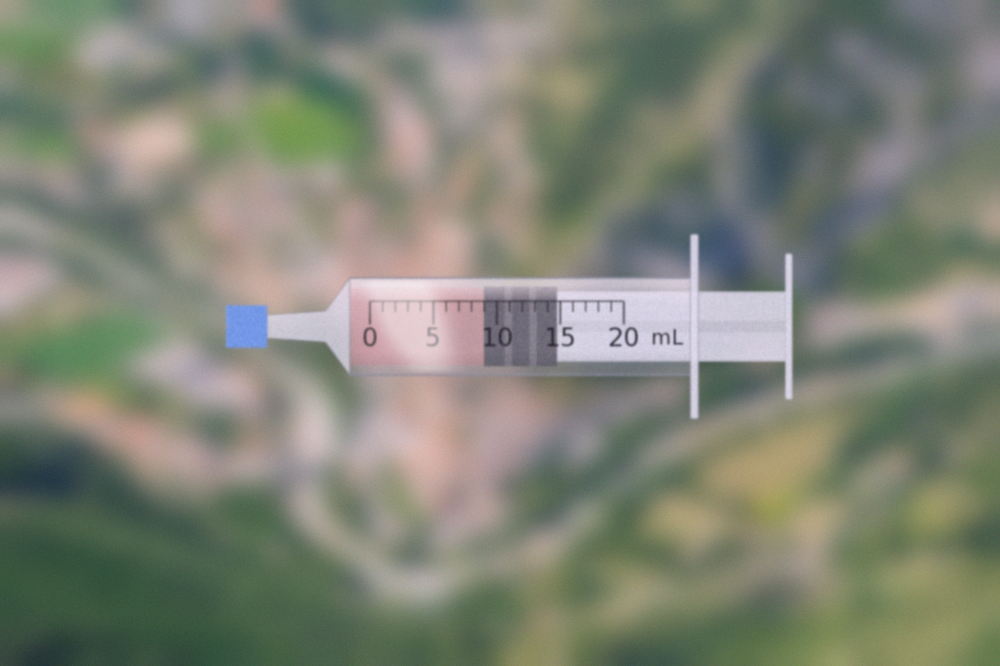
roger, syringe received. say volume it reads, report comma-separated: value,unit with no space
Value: 9,mL
